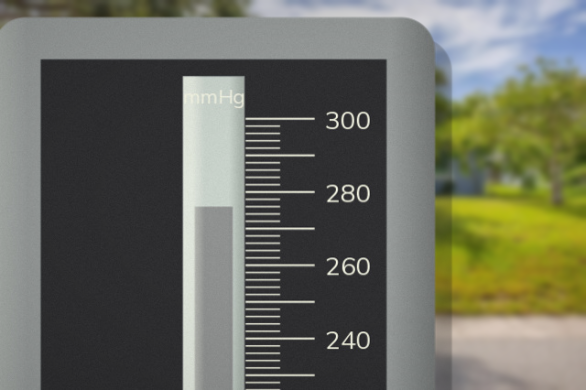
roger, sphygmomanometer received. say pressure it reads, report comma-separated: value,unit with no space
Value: 276,mmHg
